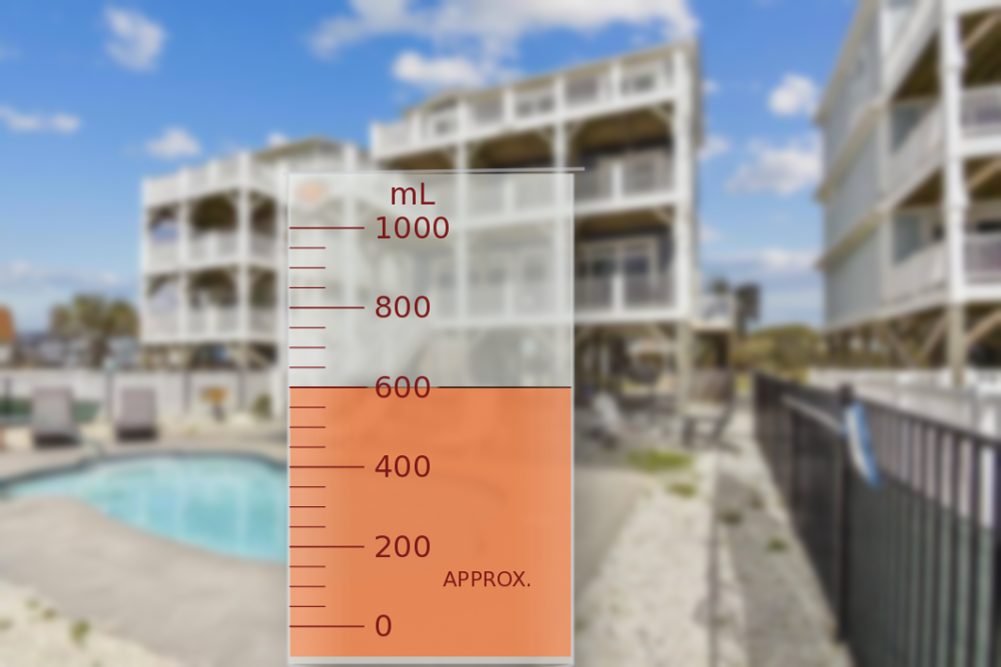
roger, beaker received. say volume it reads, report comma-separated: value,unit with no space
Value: 600,mL
